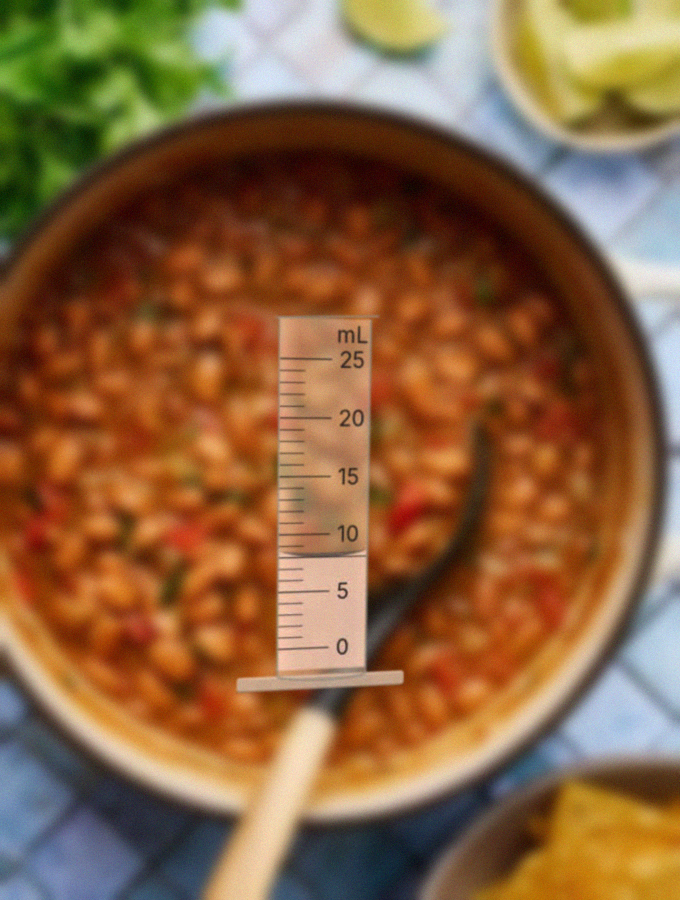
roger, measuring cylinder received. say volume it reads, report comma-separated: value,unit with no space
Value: 8,mL
